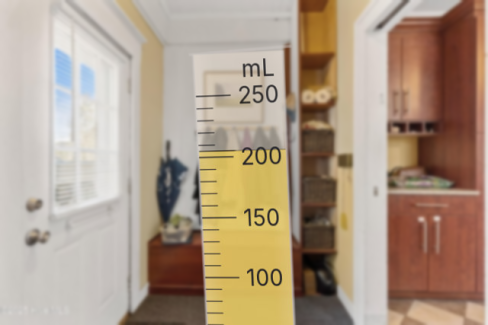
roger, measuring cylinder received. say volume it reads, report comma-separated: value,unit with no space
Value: 205,mL
